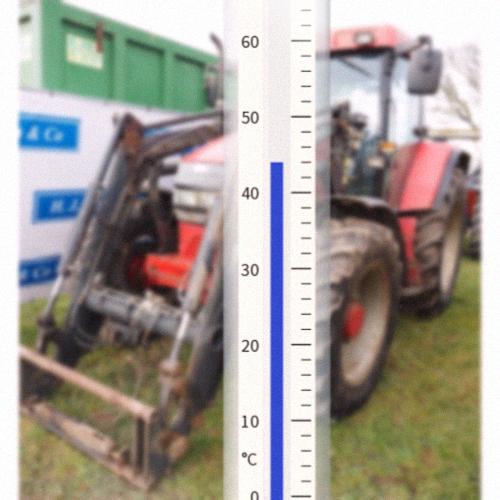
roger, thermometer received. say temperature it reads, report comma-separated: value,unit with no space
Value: 44,°C
